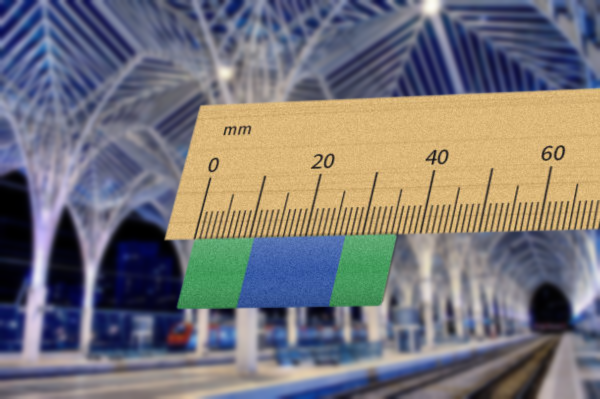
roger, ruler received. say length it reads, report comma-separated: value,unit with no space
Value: 36,mm
